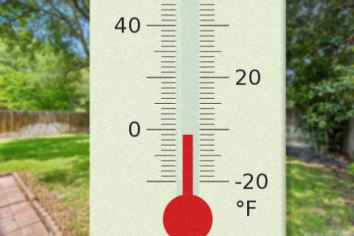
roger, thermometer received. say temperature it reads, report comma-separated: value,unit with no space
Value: -2,°F
